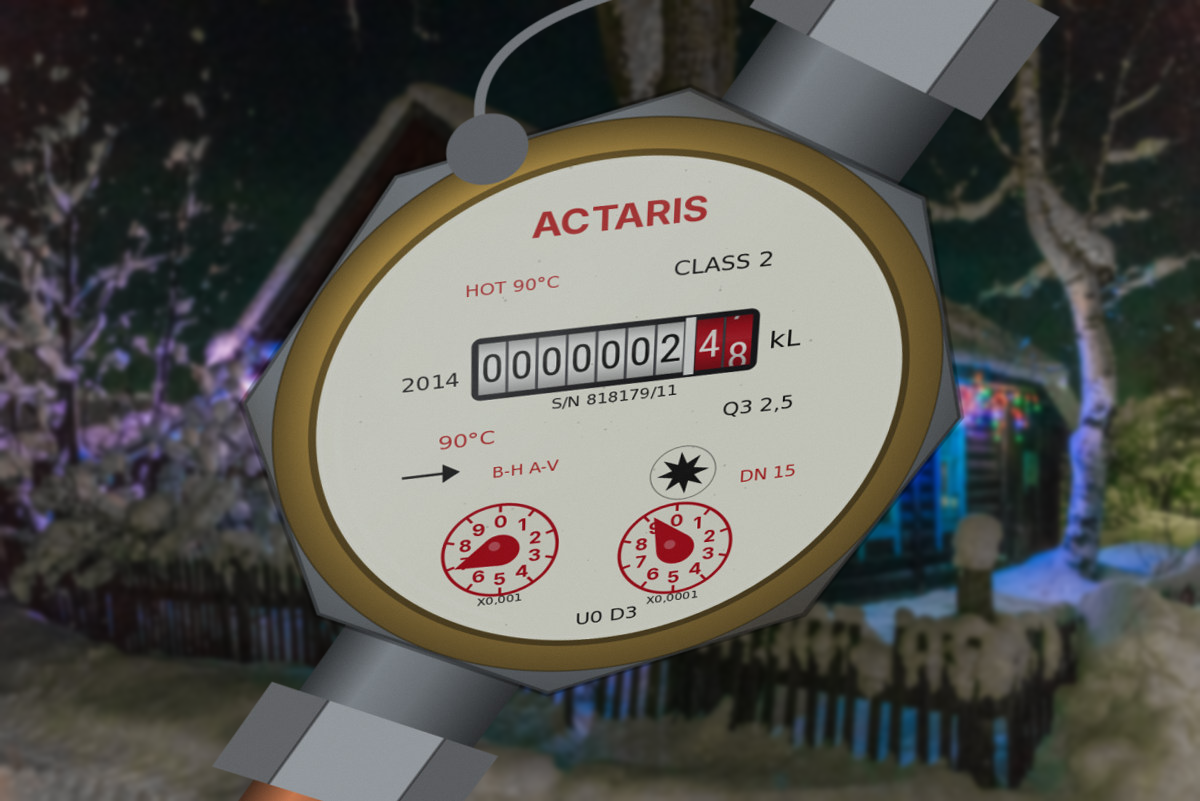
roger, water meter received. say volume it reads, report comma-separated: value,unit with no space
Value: 2.4769,kL
